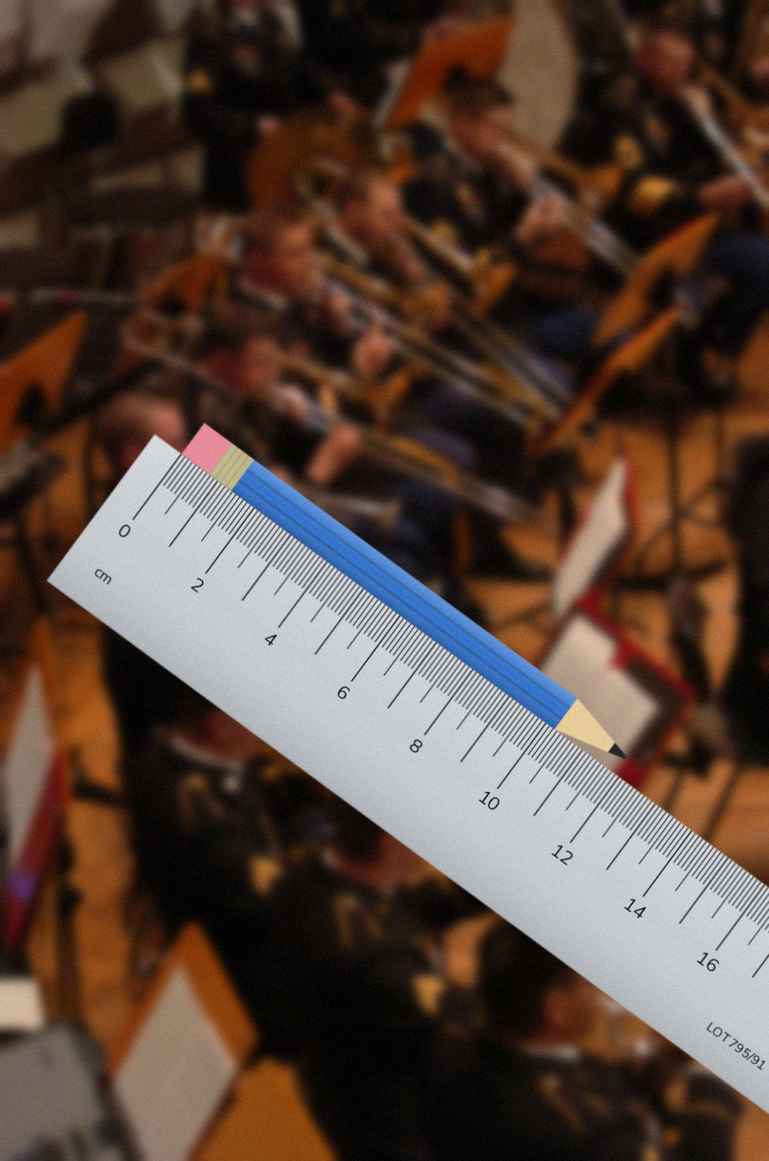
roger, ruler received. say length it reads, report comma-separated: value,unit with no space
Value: 11.9,cm
